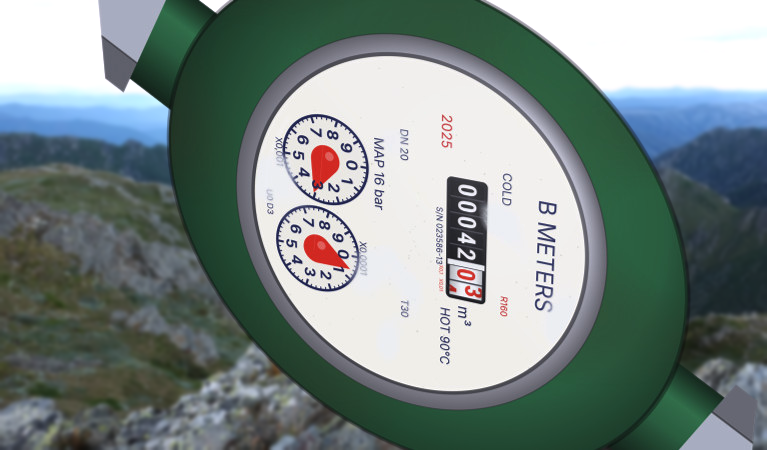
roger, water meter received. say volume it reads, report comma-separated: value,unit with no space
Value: 42.0330,m³
